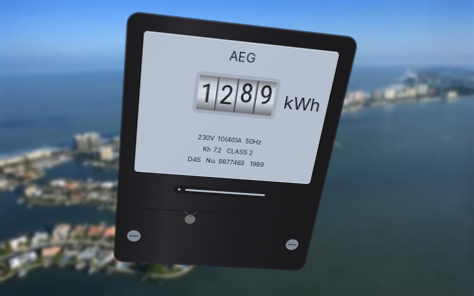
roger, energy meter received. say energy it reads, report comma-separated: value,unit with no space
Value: 1289,kWh
